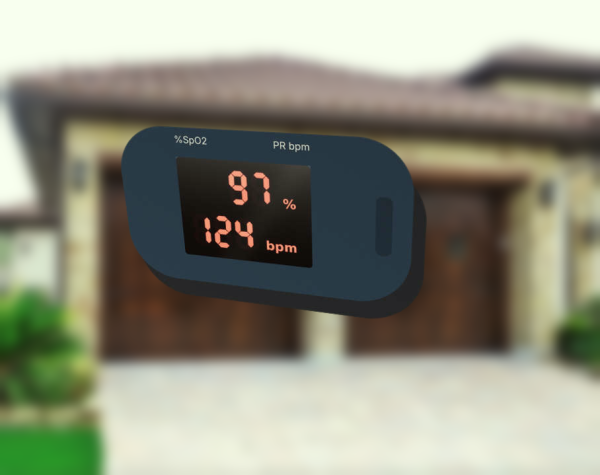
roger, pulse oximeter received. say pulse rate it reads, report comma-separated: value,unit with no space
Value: 124,bpm
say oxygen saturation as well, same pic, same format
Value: 97,%
